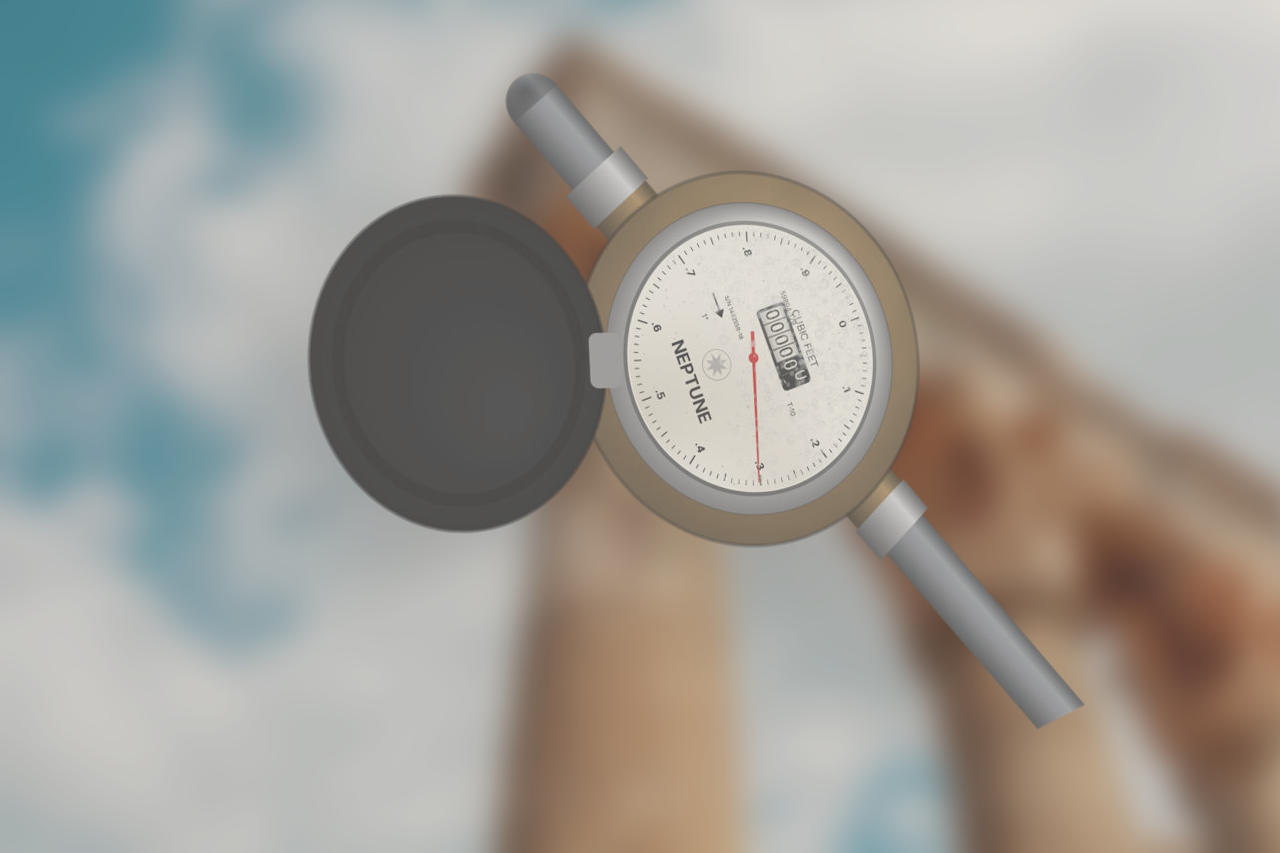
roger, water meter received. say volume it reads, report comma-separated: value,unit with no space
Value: 0.30,ft³
